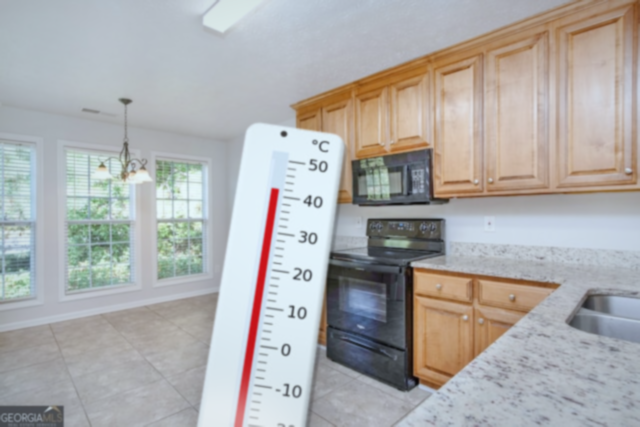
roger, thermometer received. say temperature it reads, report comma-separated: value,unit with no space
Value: 42,°C
